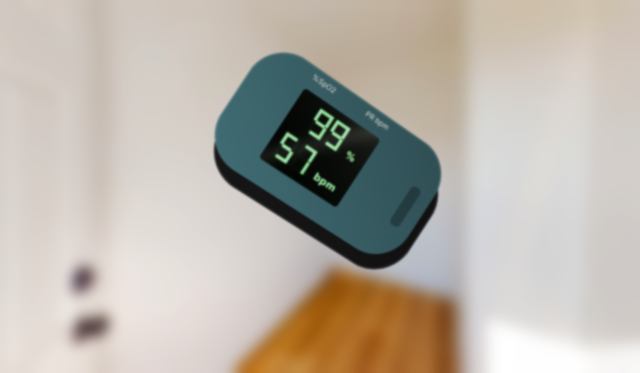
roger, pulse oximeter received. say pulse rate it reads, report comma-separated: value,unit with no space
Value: 57,bpm
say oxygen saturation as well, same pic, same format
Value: 99,%
